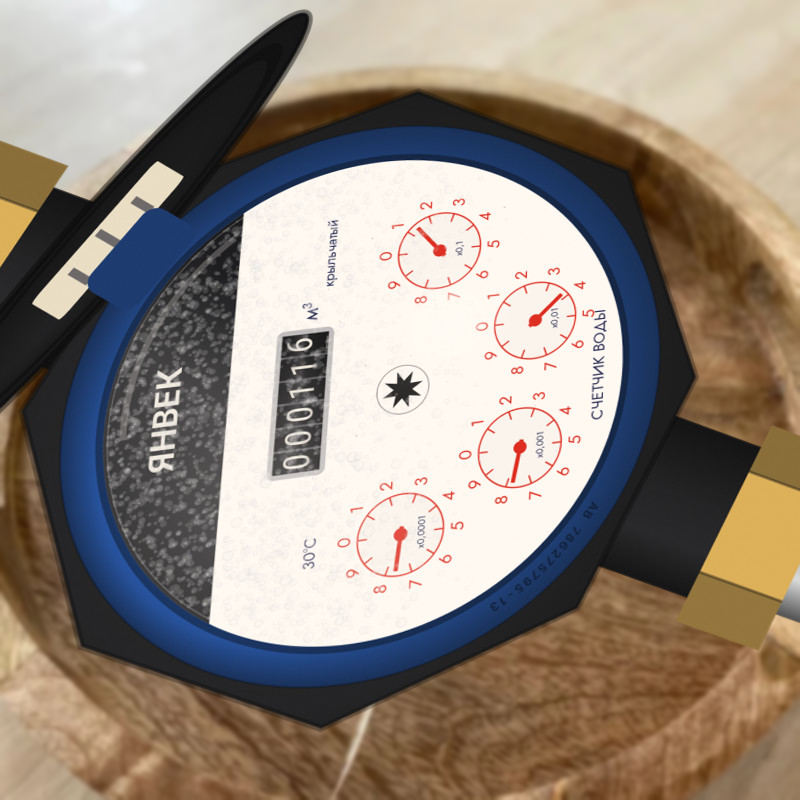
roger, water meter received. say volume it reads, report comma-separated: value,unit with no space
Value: 116.1377,m³
